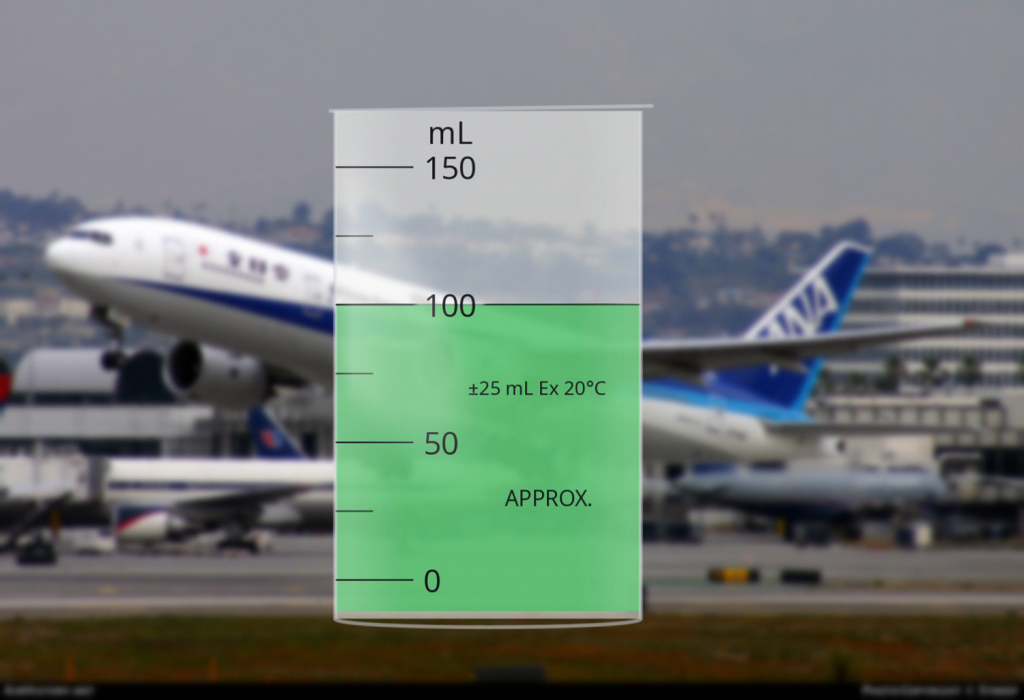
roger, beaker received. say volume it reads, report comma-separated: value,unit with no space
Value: 100,mL
